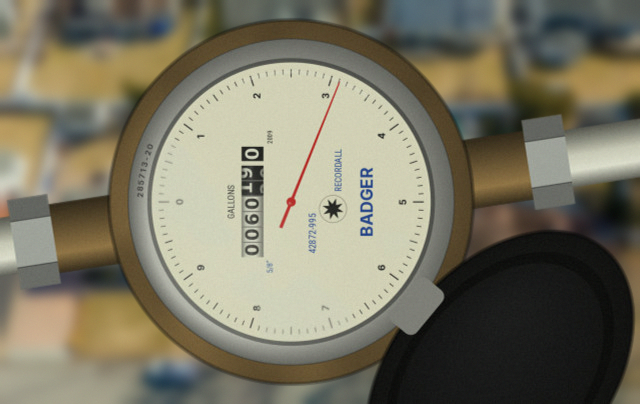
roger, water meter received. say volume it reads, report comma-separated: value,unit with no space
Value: 60193.1,gal
